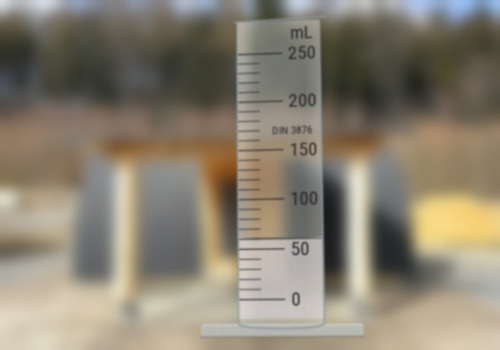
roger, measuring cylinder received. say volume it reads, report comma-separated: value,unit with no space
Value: 60,mL
